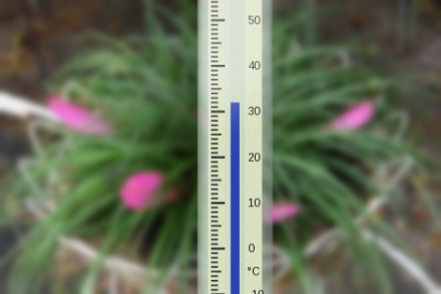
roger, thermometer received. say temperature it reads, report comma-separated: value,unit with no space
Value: 32,°C
